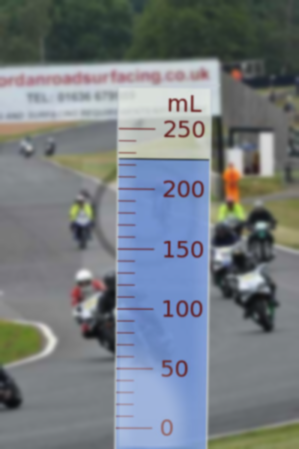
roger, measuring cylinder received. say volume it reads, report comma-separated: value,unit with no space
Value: 225,mL
